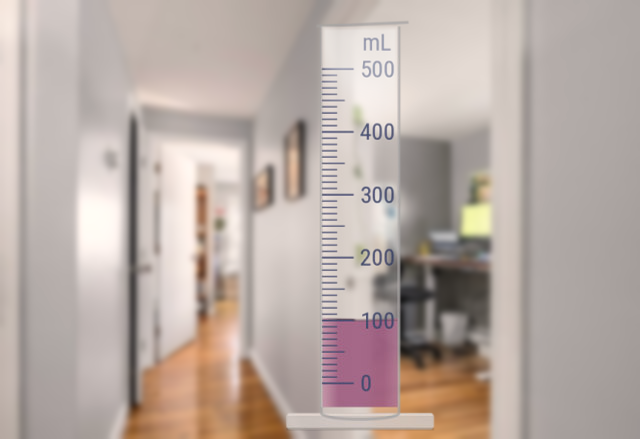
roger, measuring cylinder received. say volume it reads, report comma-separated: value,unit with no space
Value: 100,mL
